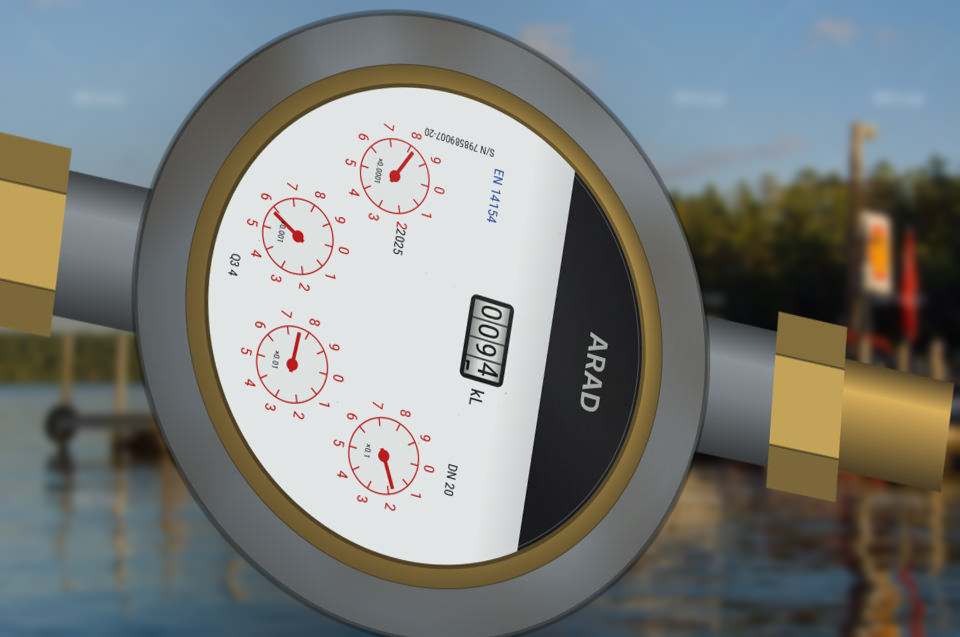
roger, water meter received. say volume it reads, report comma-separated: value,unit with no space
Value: 94.1758,kL
